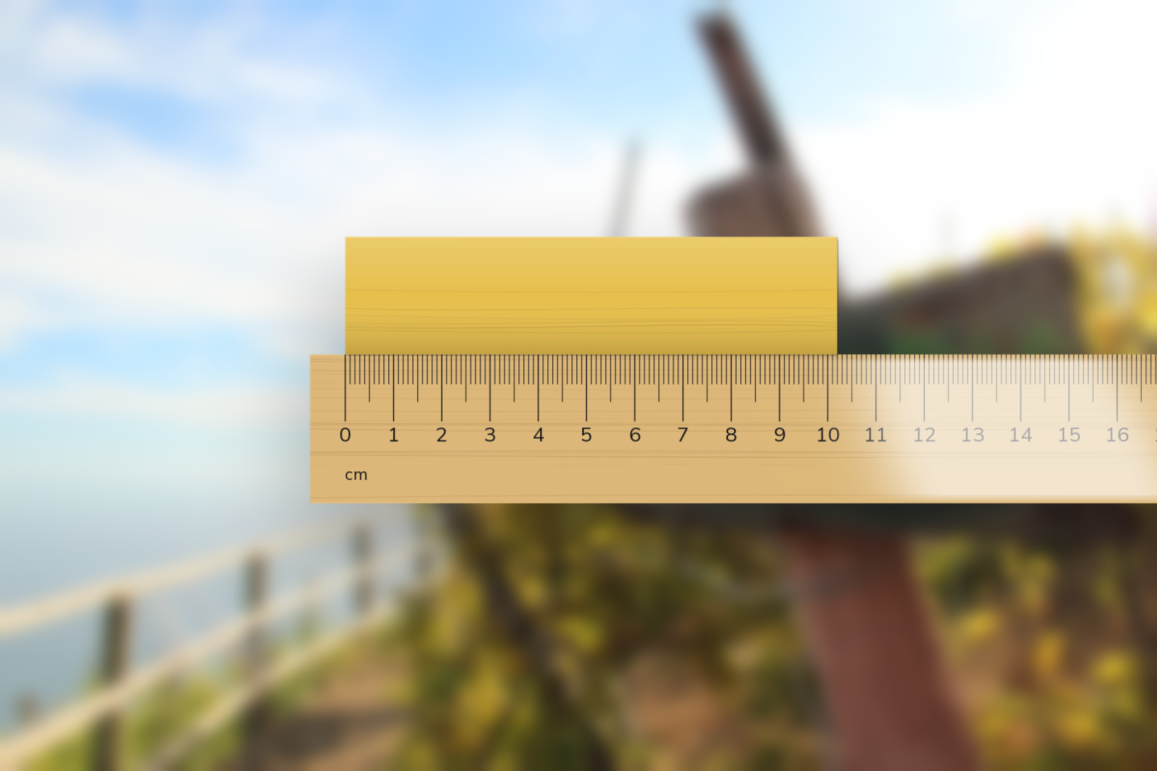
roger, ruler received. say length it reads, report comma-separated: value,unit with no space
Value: 10.2,cm
